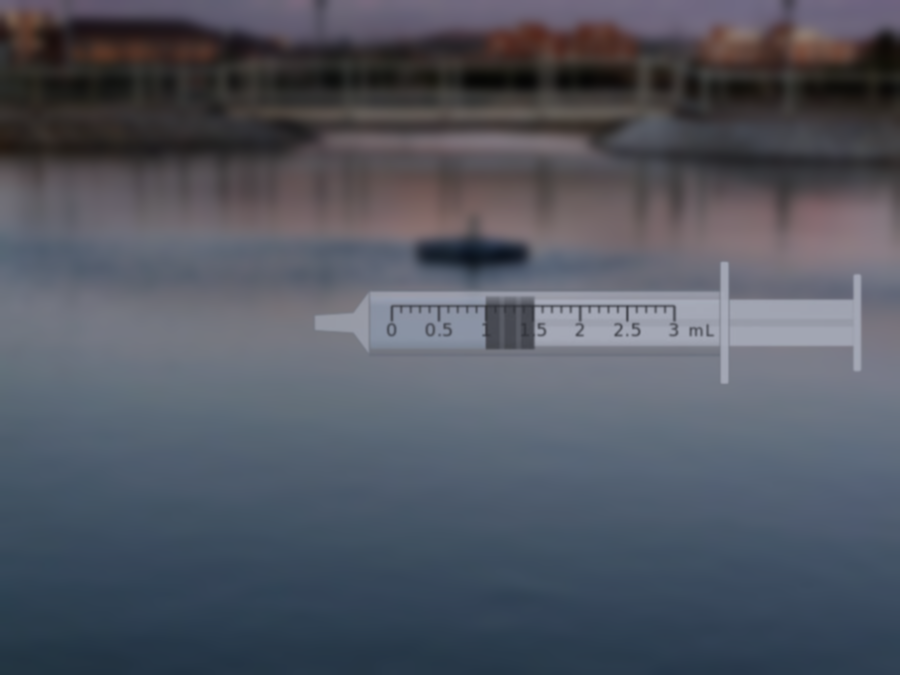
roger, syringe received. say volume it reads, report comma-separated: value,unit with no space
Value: 1,mL
